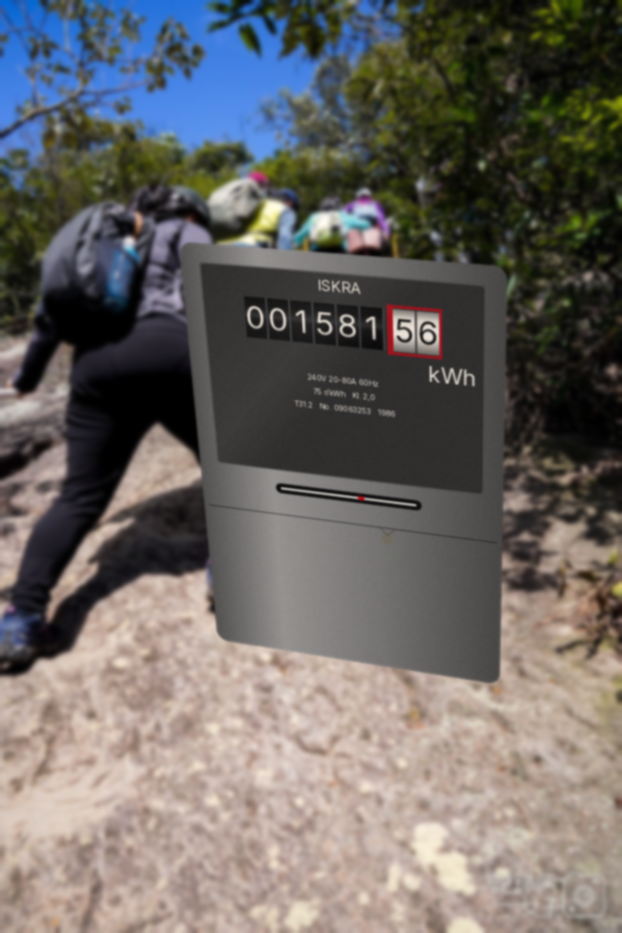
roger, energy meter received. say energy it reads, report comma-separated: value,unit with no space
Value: 1581.56,kWh
